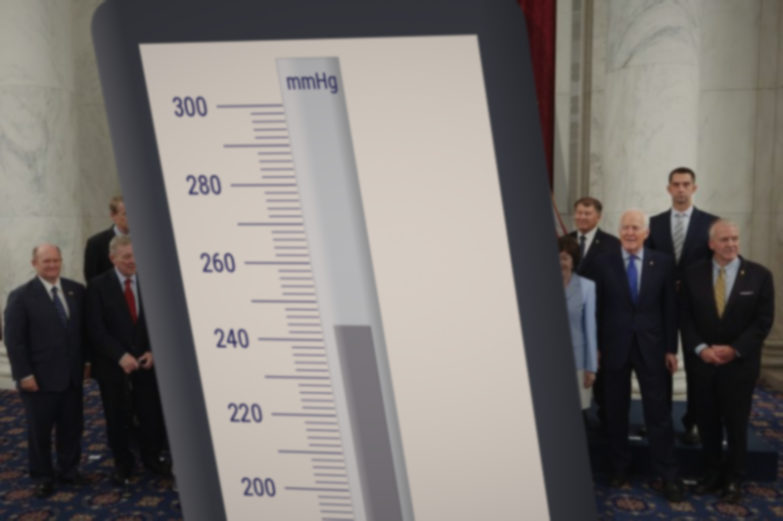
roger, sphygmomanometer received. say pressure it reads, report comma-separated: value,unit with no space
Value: 244,mmHg
